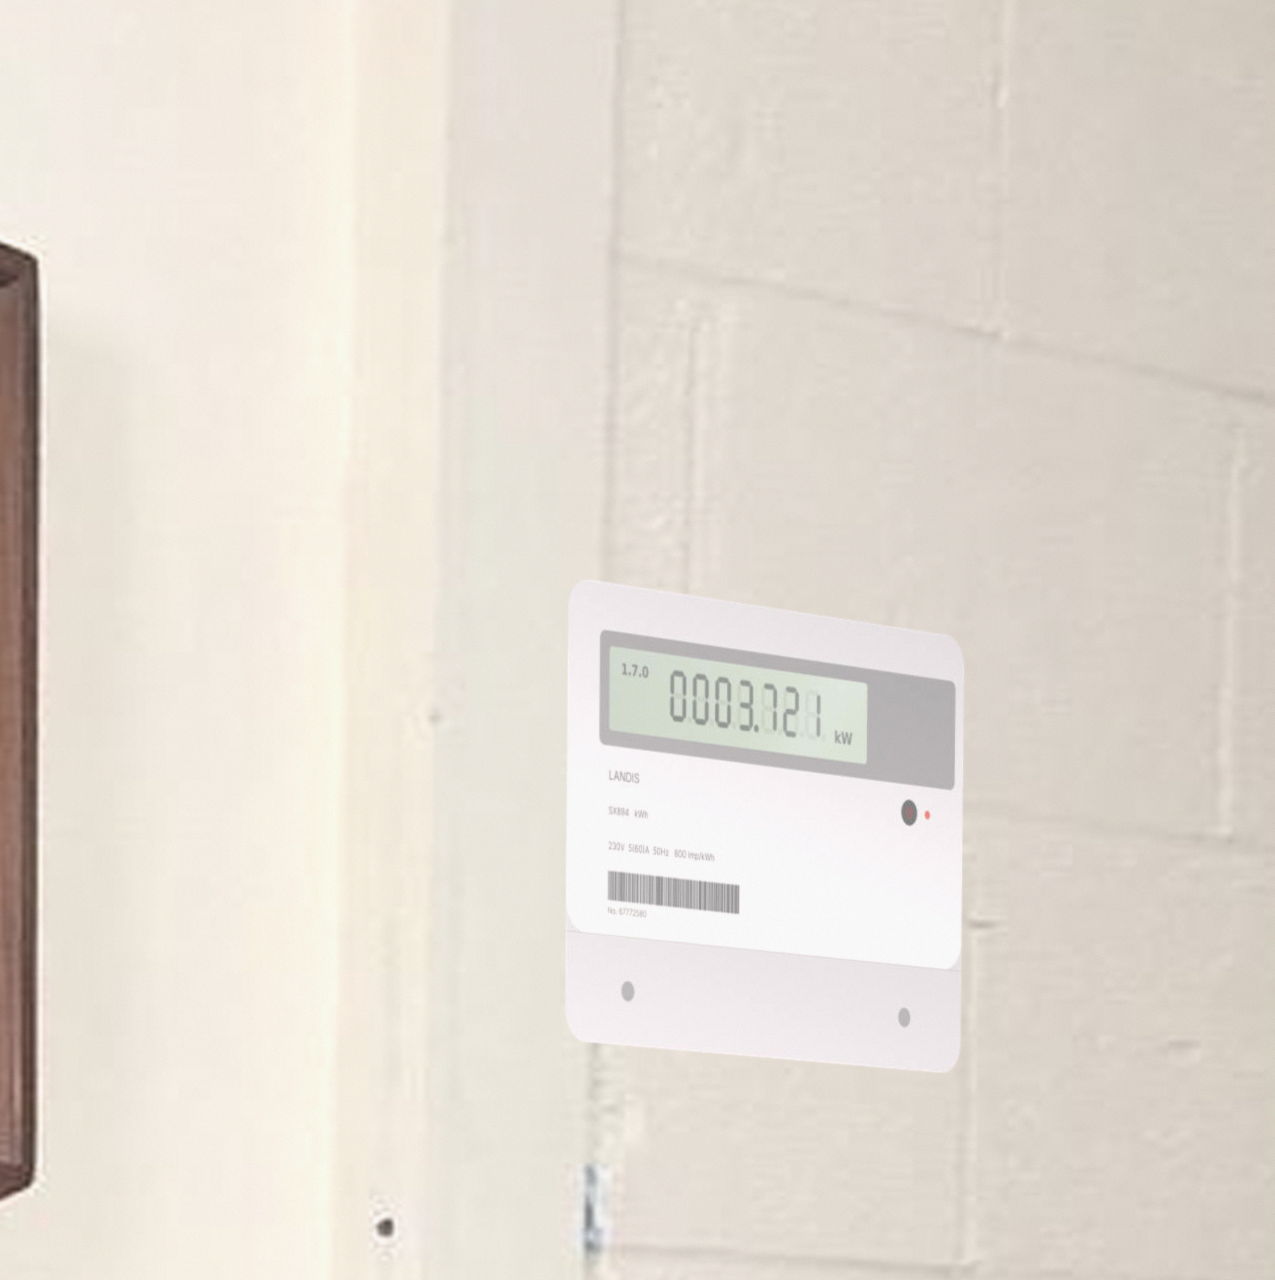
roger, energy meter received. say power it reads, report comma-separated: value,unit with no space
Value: 3.721,kW
